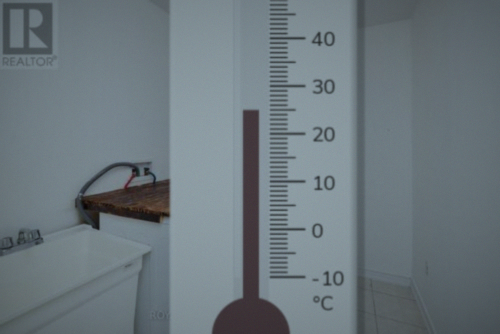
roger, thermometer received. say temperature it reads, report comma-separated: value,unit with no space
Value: 25,°C
